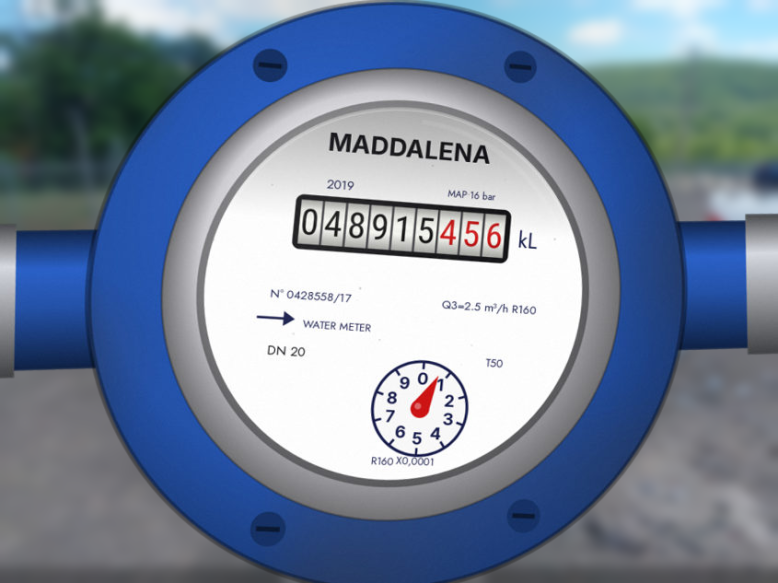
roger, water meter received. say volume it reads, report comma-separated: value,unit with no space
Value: 48915.4560,kL
